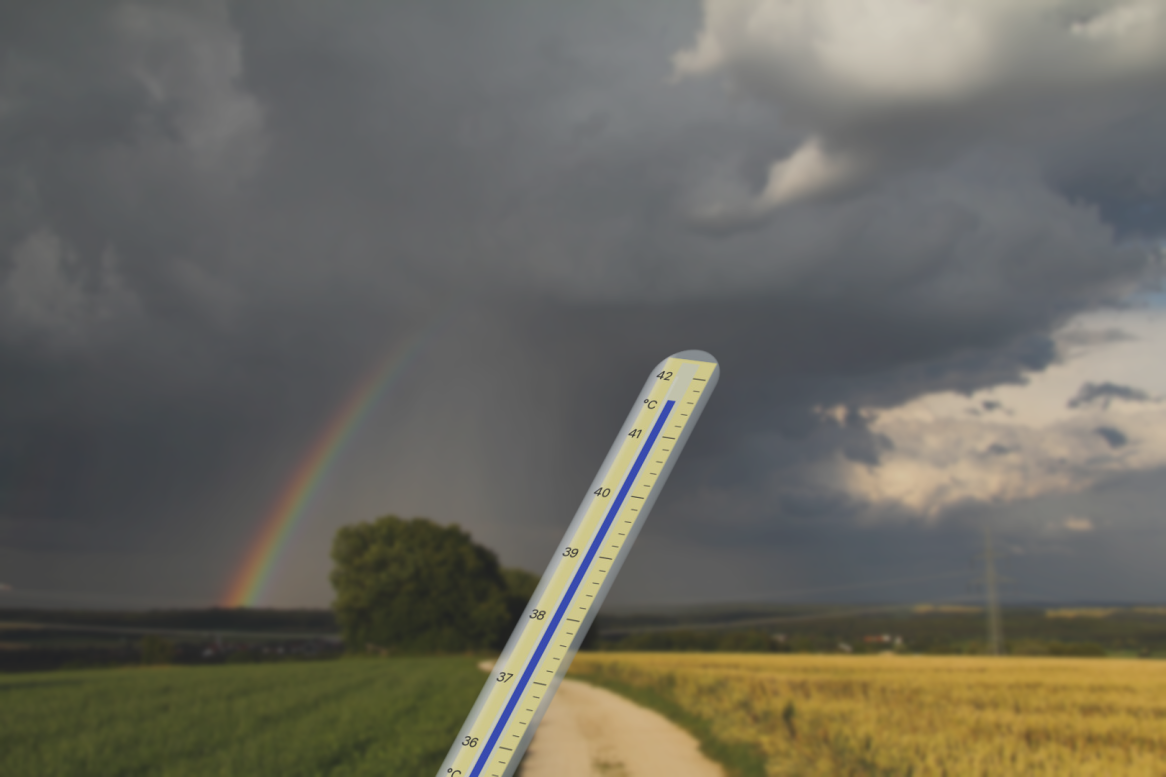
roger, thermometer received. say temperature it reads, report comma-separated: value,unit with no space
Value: 41.6,°C
